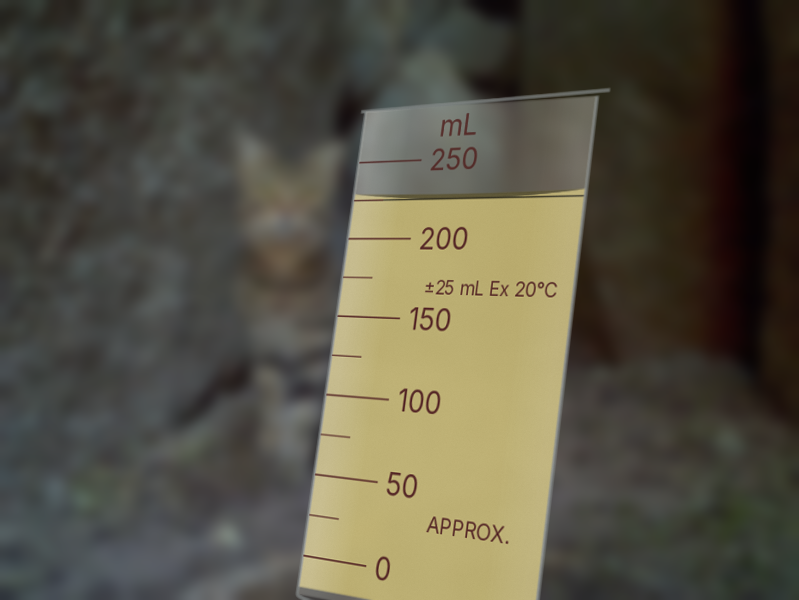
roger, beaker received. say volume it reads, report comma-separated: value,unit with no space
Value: 225,mL
